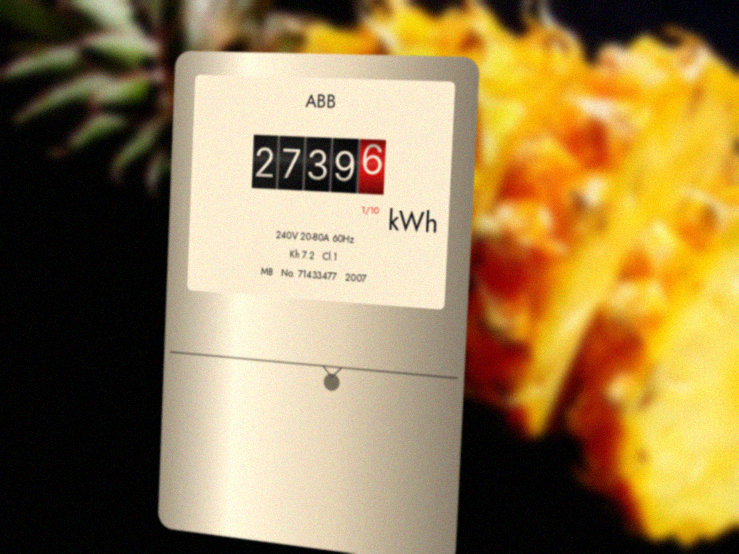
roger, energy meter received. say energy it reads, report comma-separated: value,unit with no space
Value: 2739.6,kWh
